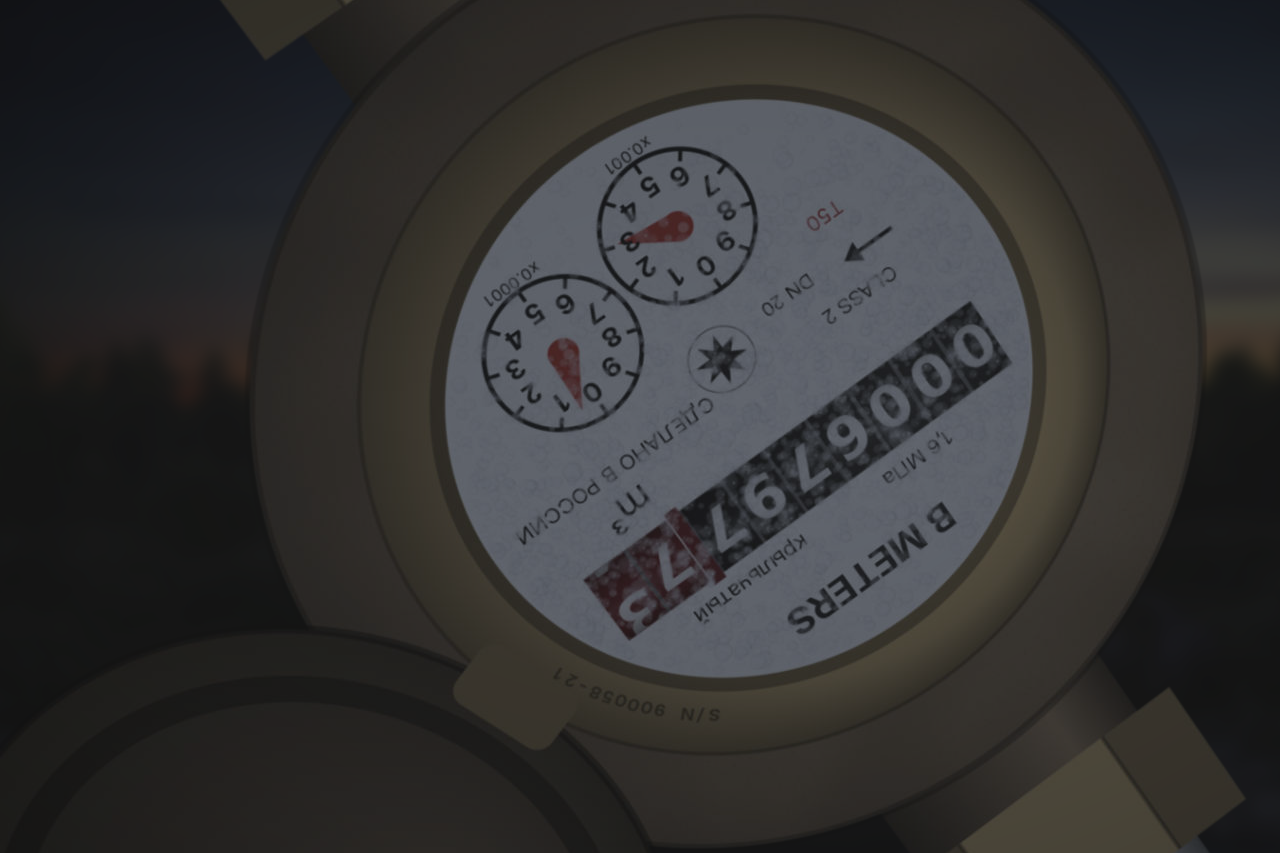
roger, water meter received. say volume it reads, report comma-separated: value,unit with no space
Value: 6797.7330,m³
